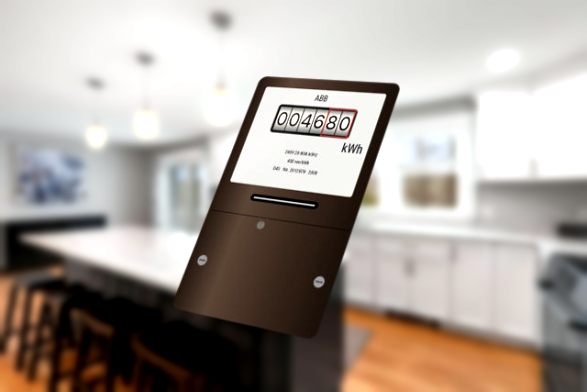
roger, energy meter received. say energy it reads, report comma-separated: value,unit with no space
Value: 46.80,kWh
